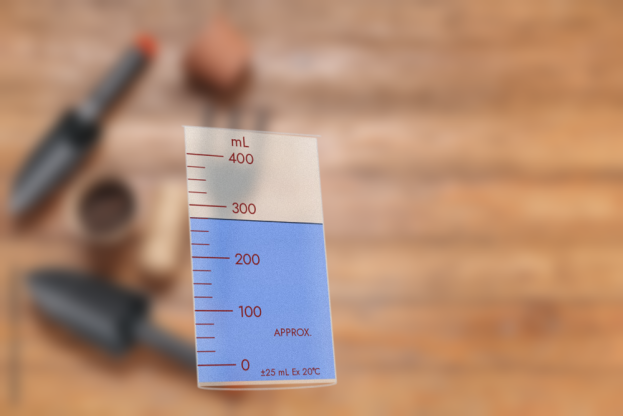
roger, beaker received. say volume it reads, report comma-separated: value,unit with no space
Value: 275,mL
